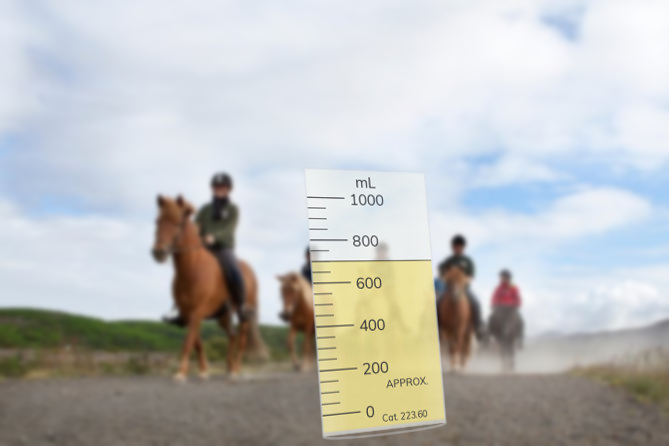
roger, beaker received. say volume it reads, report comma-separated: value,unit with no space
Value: 700,mL
